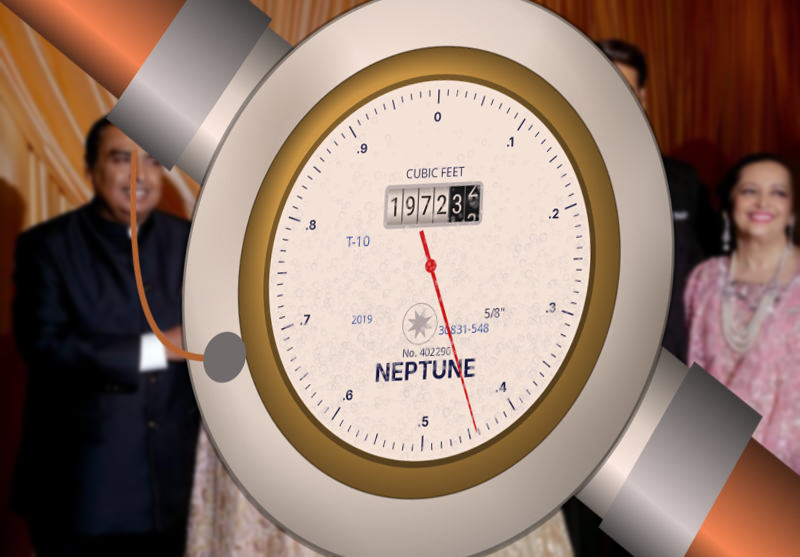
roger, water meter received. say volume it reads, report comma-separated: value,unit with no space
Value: 197232.44,ft³
